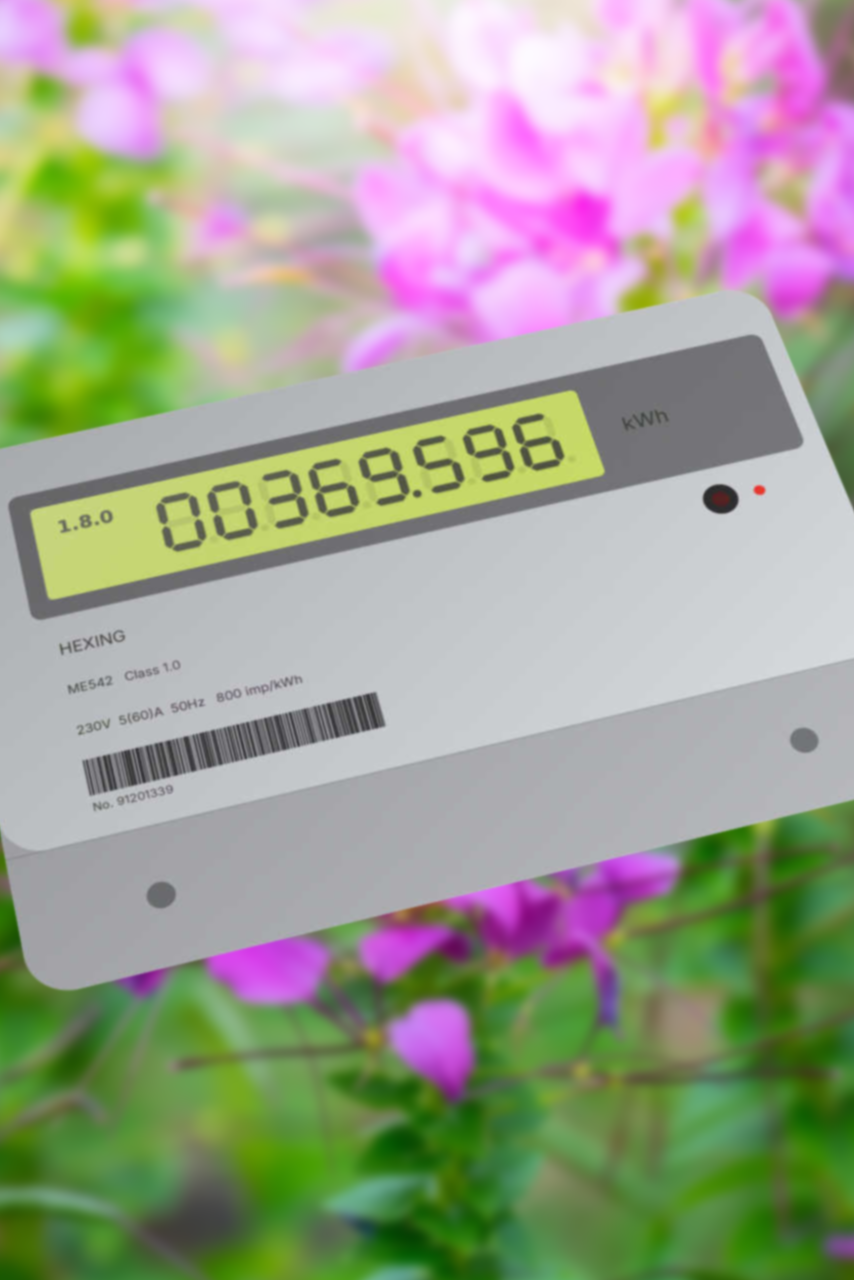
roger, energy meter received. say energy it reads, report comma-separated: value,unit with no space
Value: 369.596,kWh
